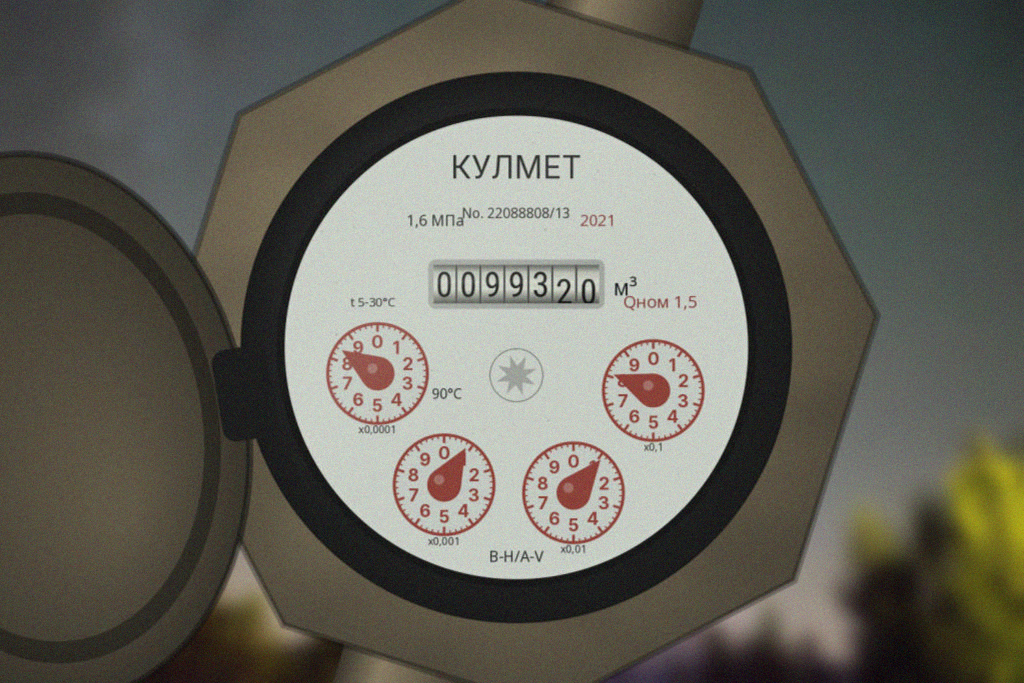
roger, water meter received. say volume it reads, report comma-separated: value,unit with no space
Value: 99319.8108,m³
